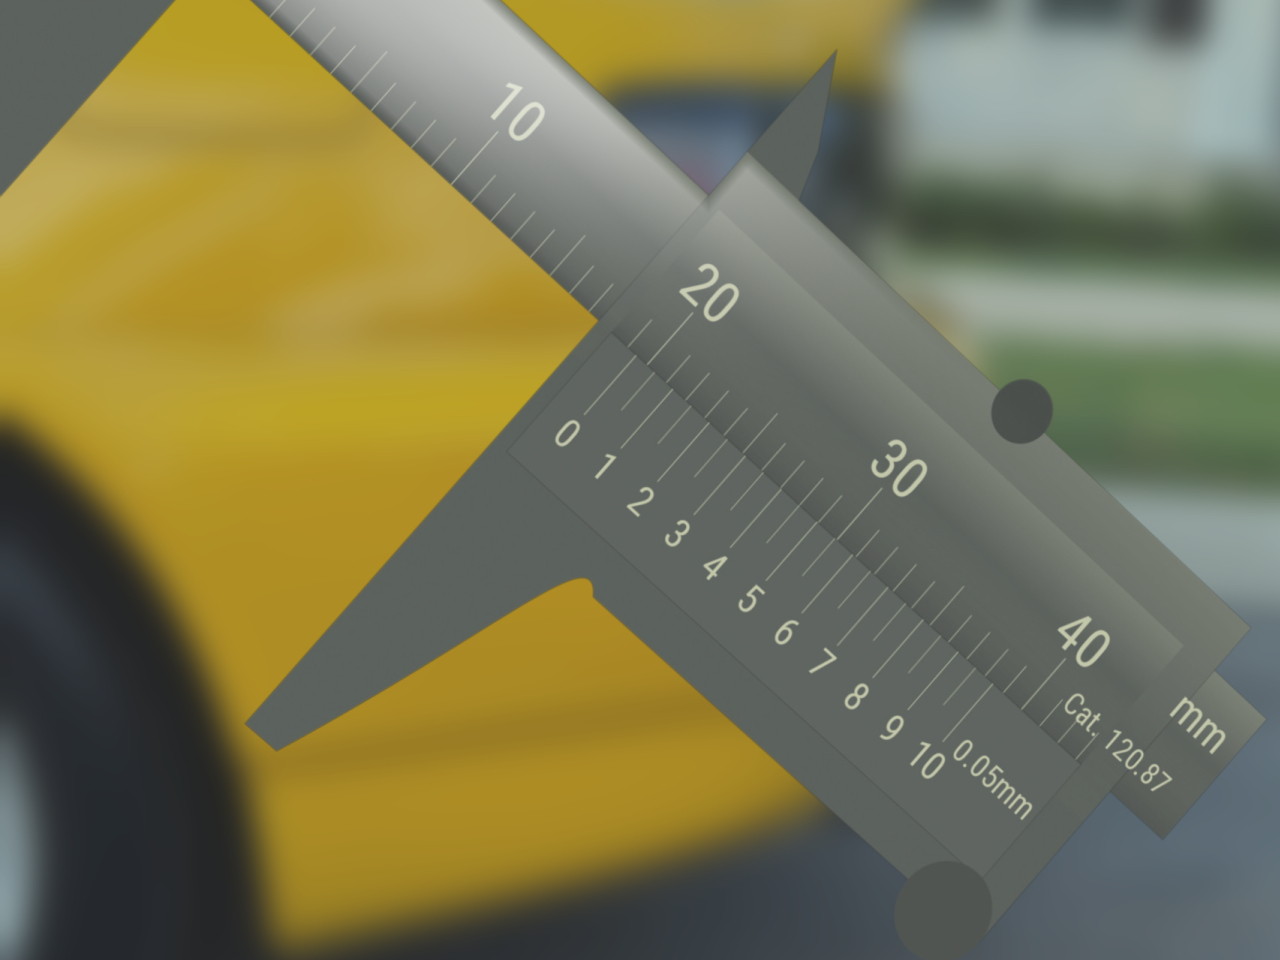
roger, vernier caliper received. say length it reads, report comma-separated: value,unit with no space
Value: 19.45,mm
